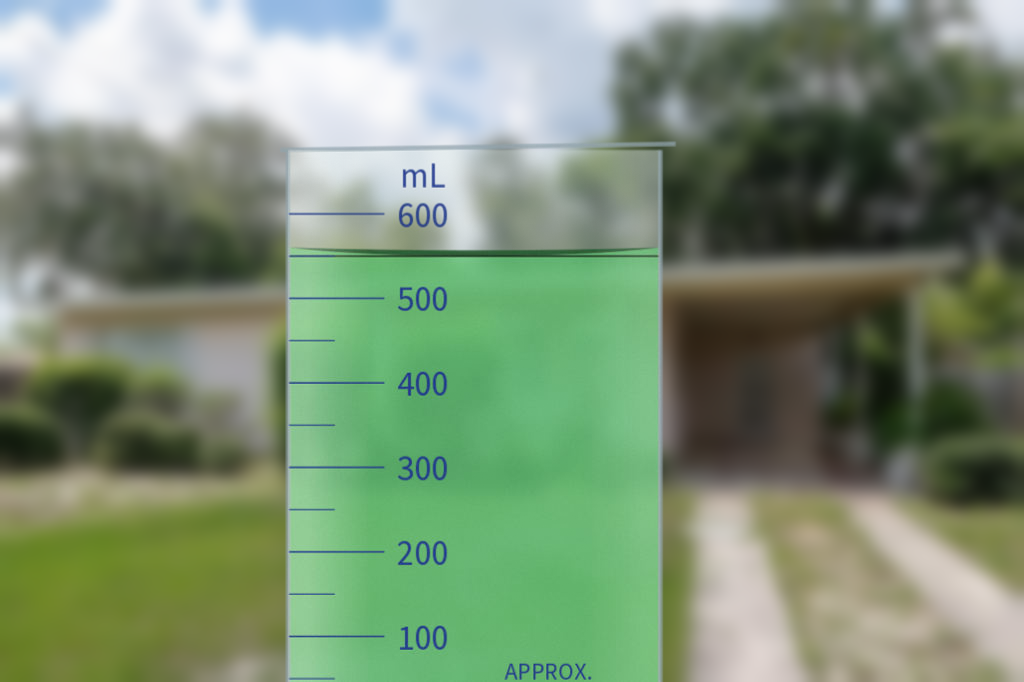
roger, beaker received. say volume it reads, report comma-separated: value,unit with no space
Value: 550,mL
